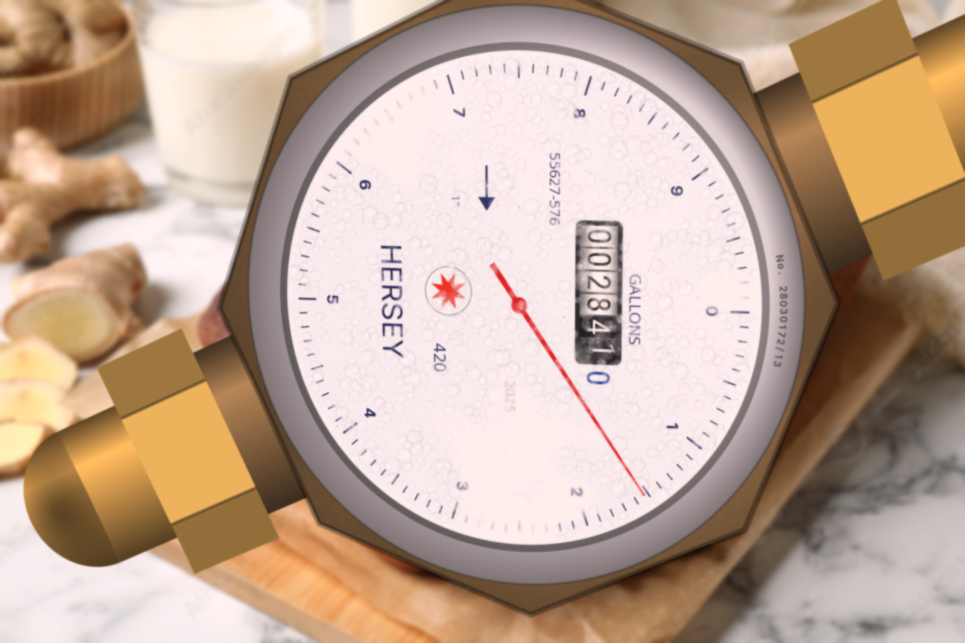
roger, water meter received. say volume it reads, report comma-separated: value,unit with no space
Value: 28411.5,gal
